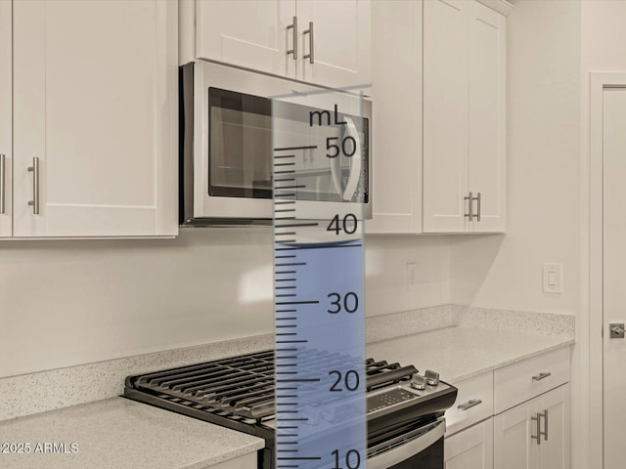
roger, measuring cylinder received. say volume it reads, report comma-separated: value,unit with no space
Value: 37,mL
